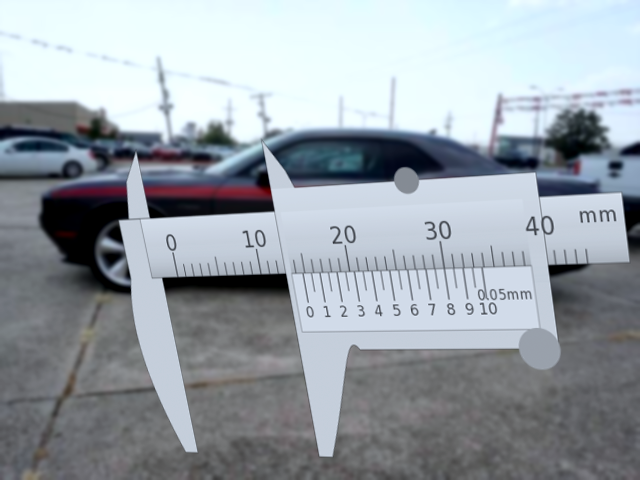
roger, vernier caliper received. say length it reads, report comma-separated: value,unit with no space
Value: 14.8,mm
